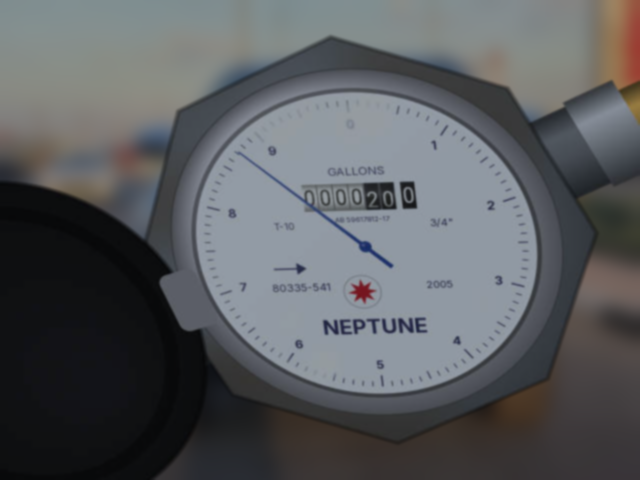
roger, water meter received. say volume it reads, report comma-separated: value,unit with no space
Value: 198.7,gal
